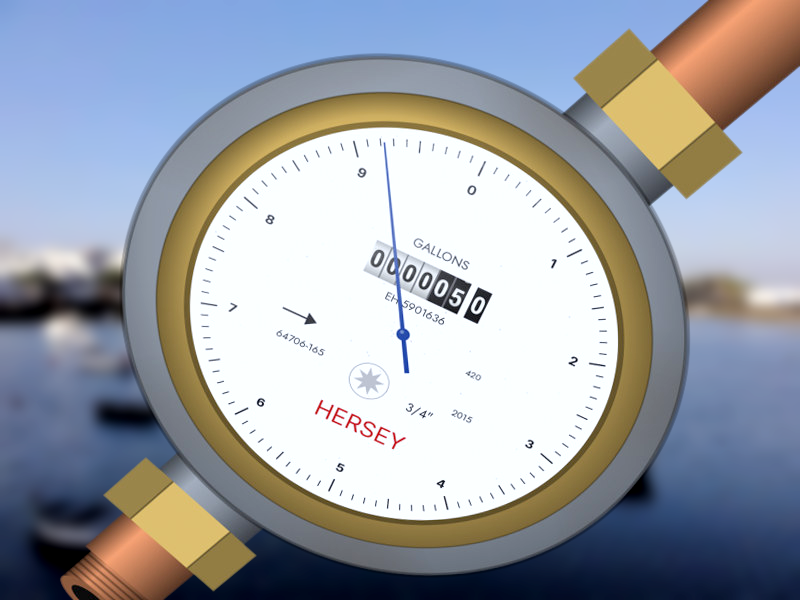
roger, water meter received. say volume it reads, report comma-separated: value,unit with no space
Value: 49.2,gal
